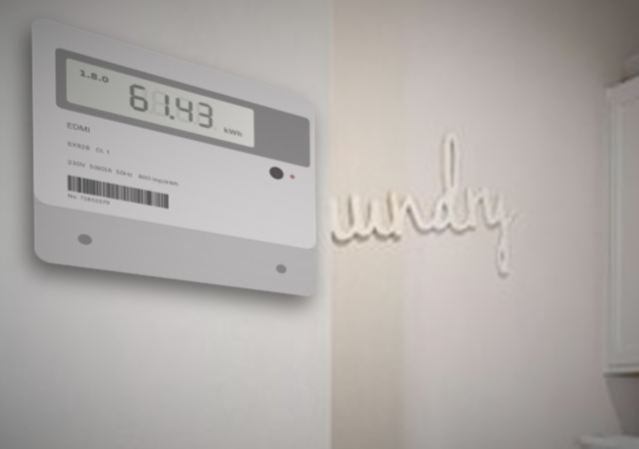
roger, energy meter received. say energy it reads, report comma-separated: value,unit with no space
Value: 61.43,kWh
